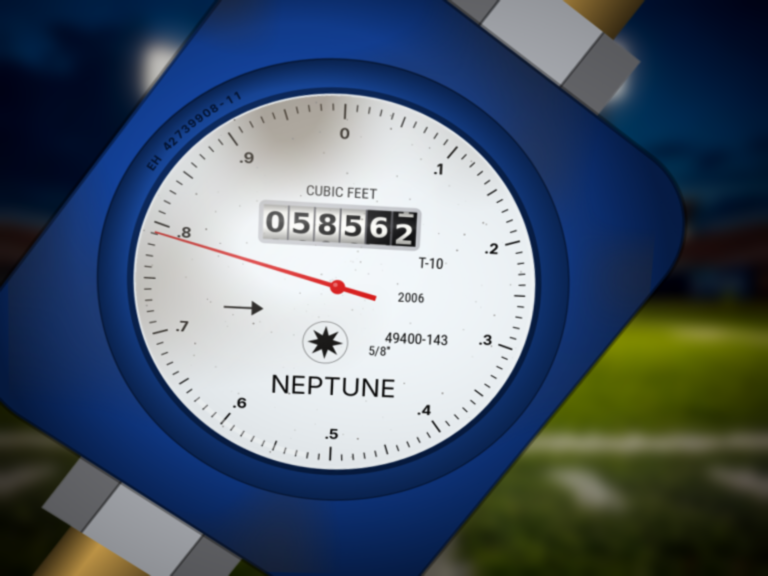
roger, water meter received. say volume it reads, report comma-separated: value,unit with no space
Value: 58561.79,ft³
